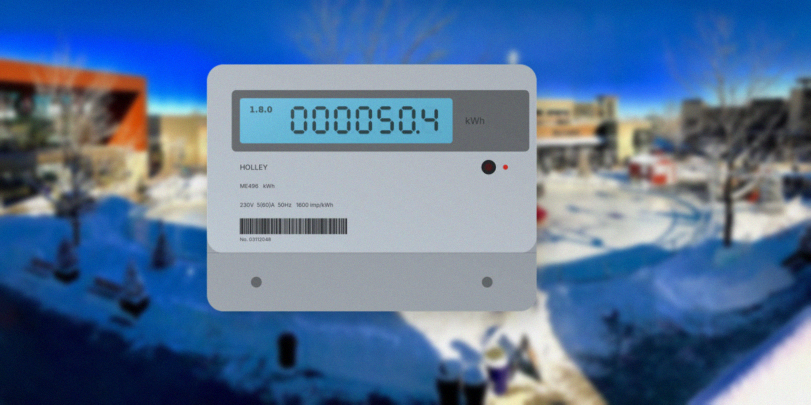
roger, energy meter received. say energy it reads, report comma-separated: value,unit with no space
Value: 50.4,kWh
